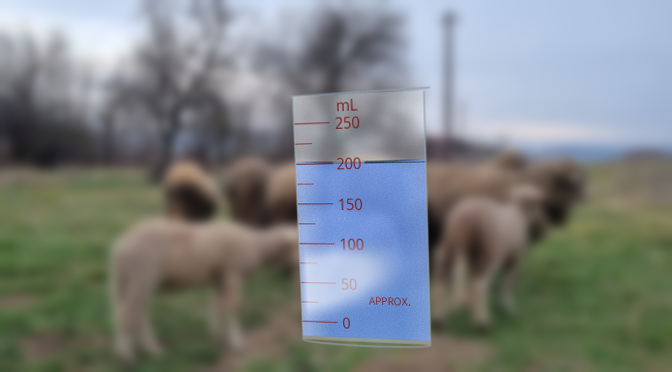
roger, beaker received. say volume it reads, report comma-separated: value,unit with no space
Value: 200,mL
